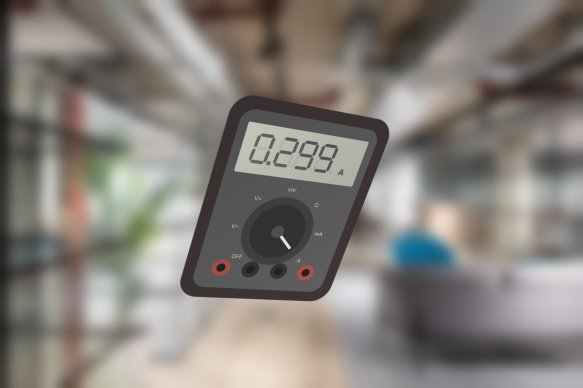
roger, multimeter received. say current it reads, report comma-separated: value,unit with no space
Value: 0.299,A
